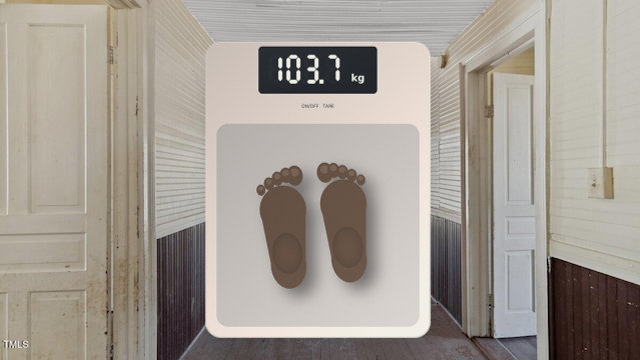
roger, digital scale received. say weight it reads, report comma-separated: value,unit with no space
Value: 103.7,kg
